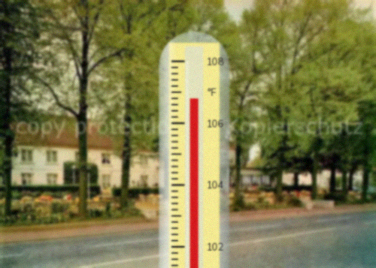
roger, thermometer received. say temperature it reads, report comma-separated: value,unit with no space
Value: 106.8,°F
